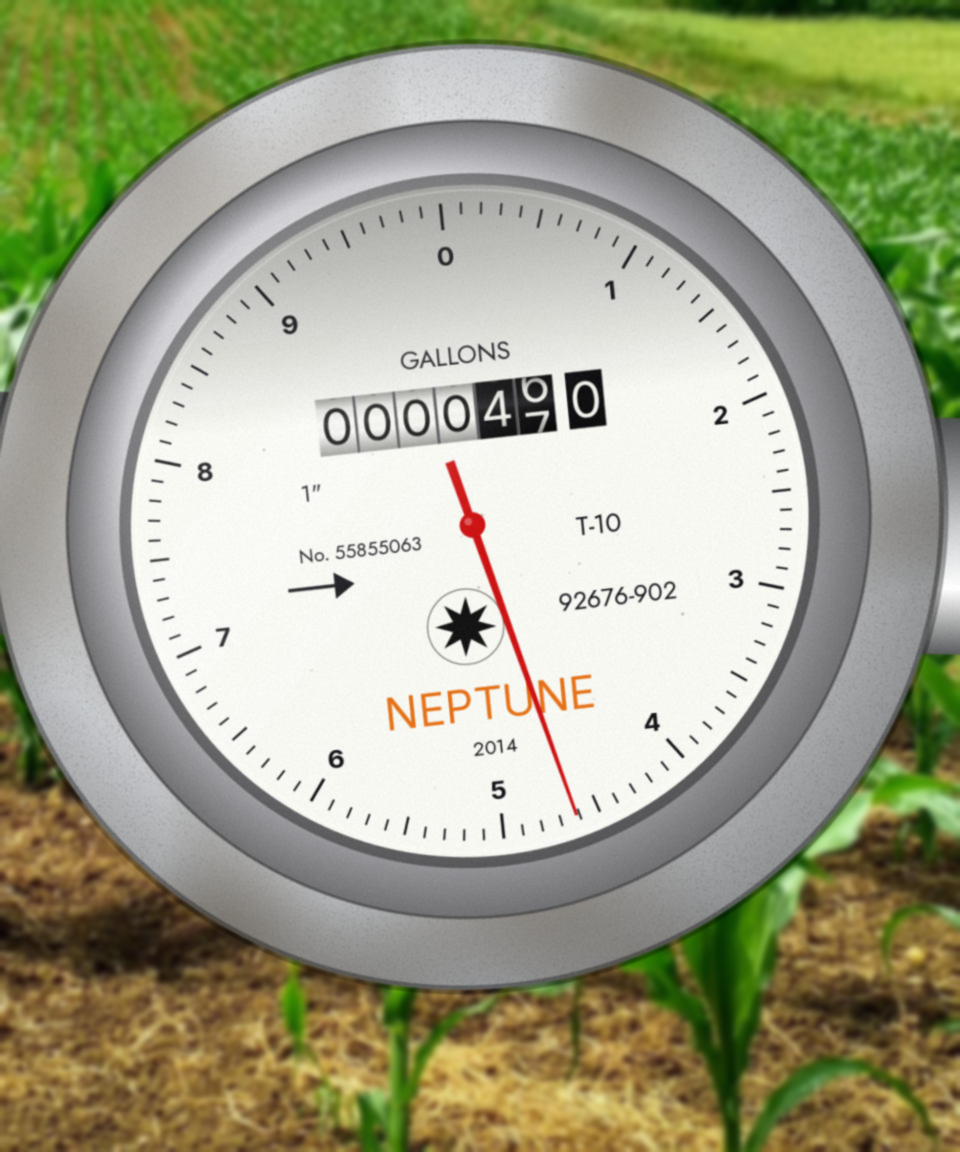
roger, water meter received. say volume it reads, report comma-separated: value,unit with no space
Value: 464.6,gal
